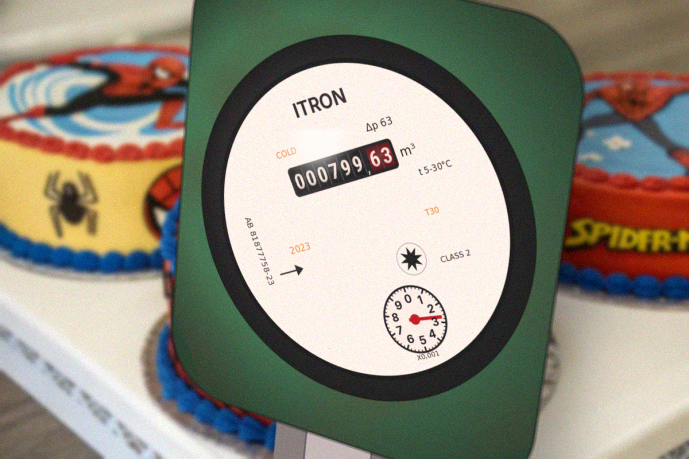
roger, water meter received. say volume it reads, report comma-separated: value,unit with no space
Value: 799.632,m³
